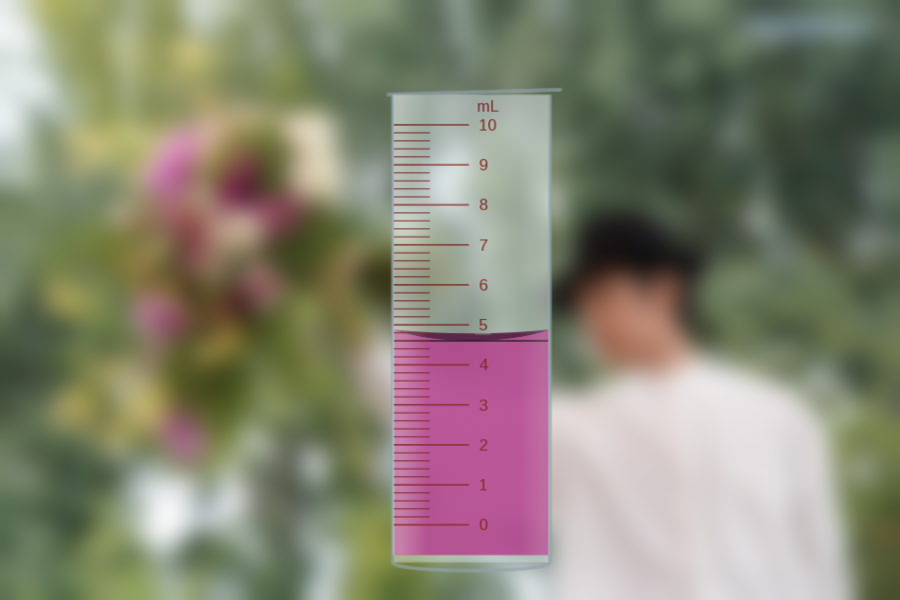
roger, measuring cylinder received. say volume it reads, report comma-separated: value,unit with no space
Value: 4.6,mL
